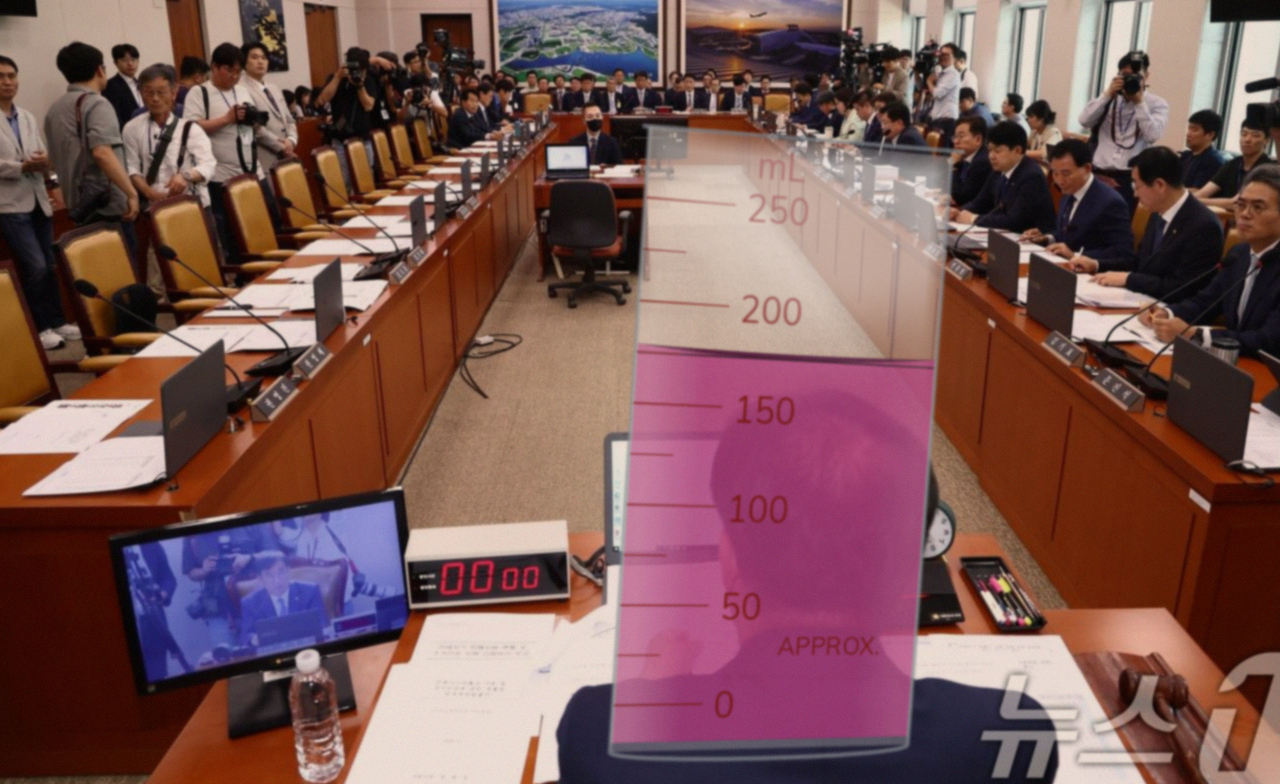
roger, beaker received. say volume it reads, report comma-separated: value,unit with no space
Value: 175,mL
